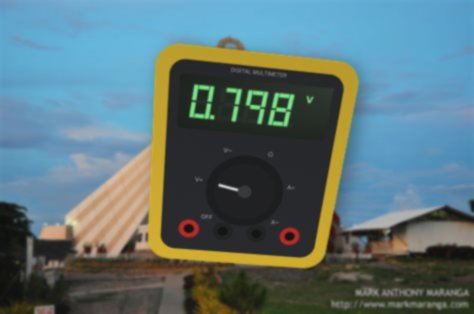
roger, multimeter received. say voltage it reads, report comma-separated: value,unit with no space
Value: 0.798,V
